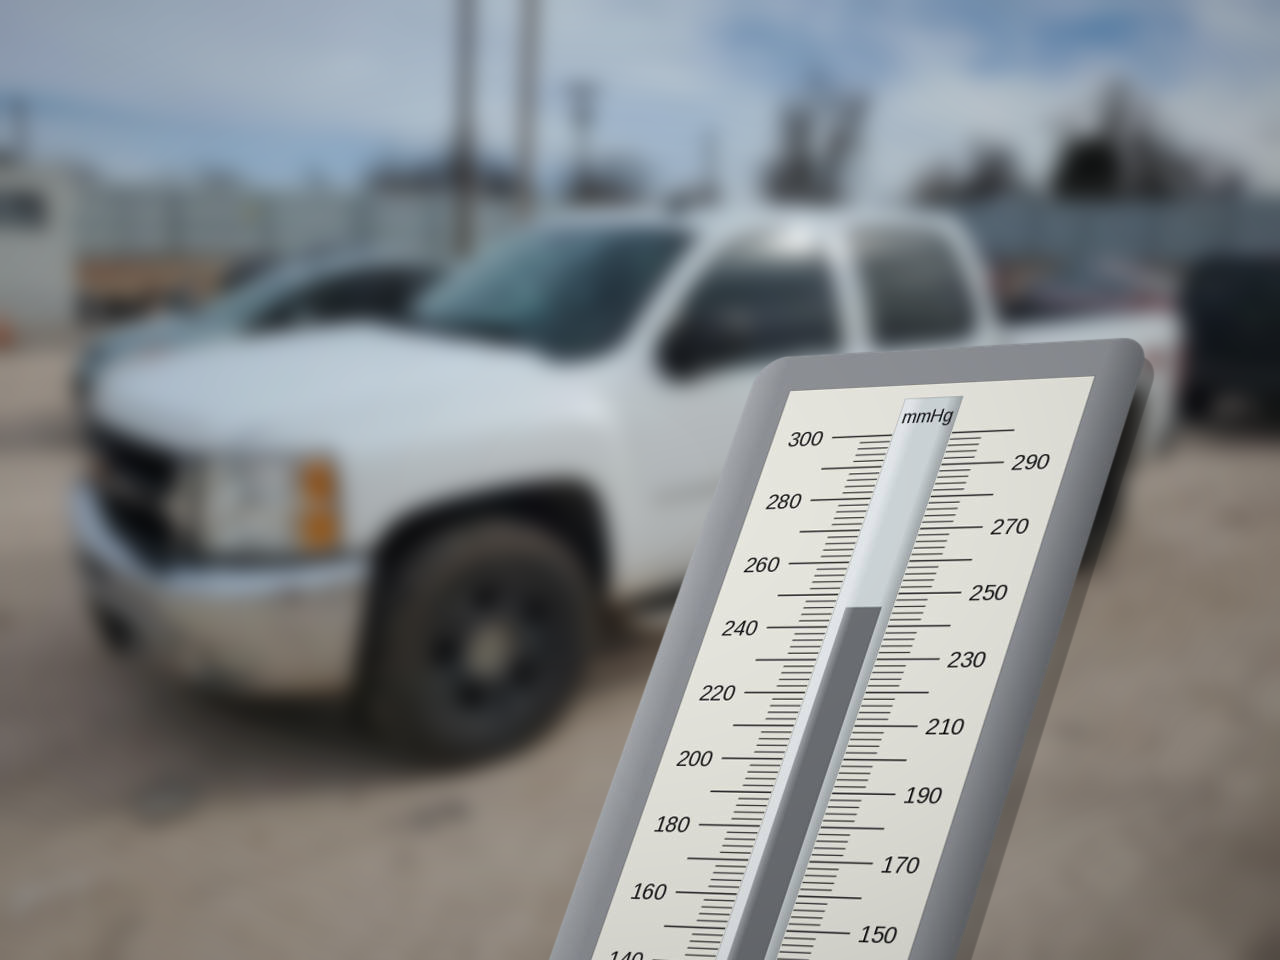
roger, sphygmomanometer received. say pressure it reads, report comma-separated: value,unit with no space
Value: 246,mmHg
